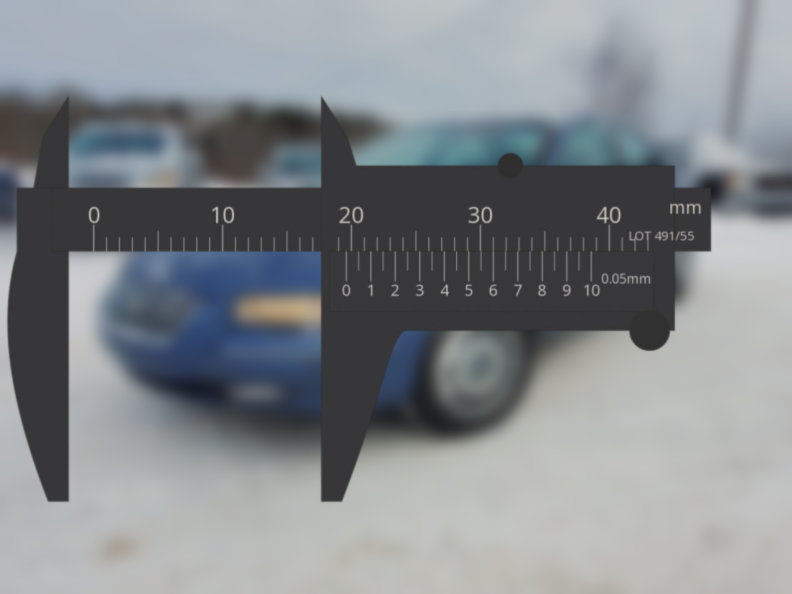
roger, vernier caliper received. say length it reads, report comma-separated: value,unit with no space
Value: 19.6,mm
